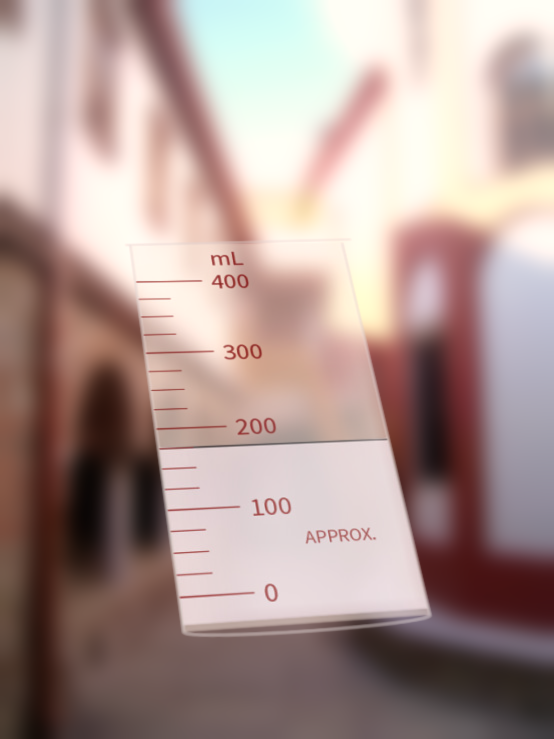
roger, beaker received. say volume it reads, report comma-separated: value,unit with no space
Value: 175,mL
